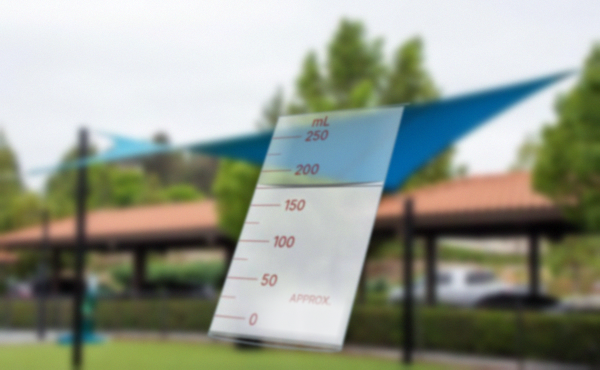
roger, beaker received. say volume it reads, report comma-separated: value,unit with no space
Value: 175,mL
